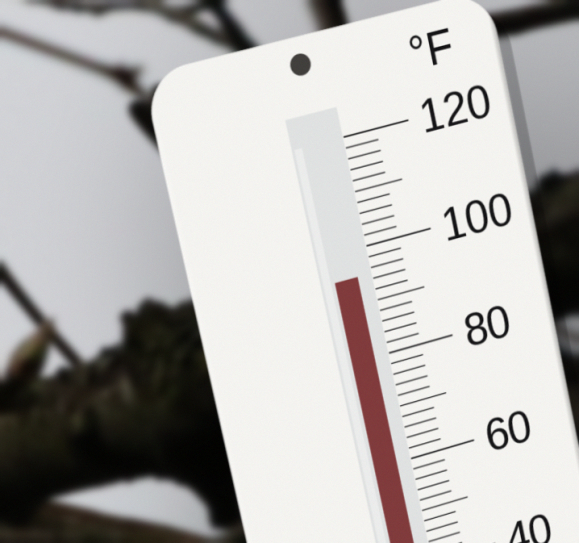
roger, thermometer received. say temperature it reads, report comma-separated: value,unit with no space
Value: 95,°F
